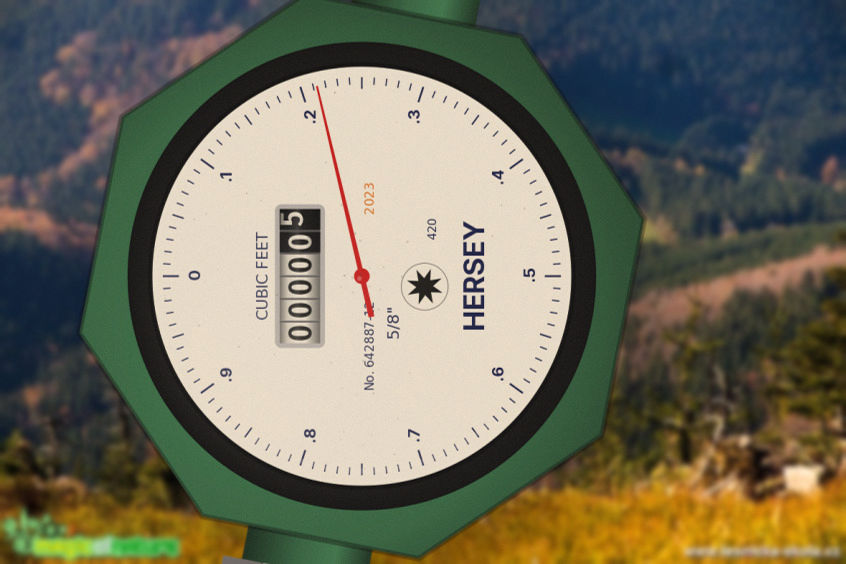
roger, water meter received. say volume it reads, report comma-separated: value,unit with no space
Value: 5.21,ft³
